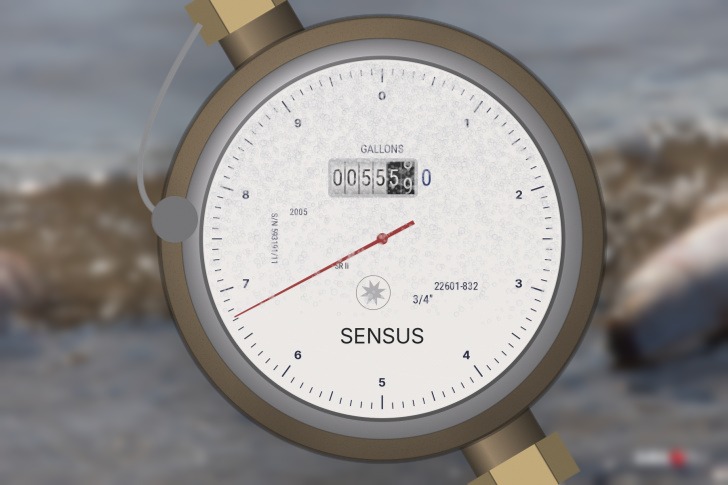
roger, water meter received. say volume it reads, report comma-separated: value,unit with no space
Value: 55586.7,gal
